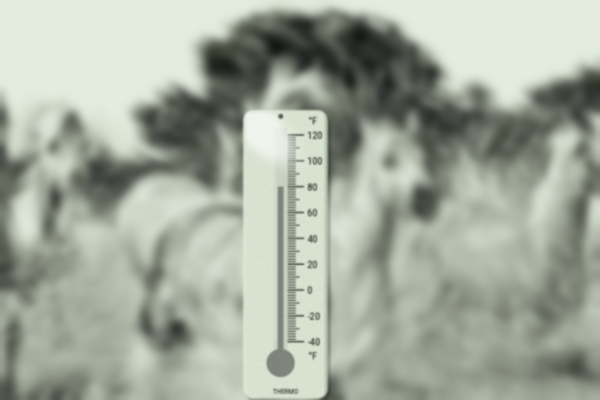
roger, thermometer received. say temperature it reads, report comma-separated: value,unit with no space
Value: 80,°F
